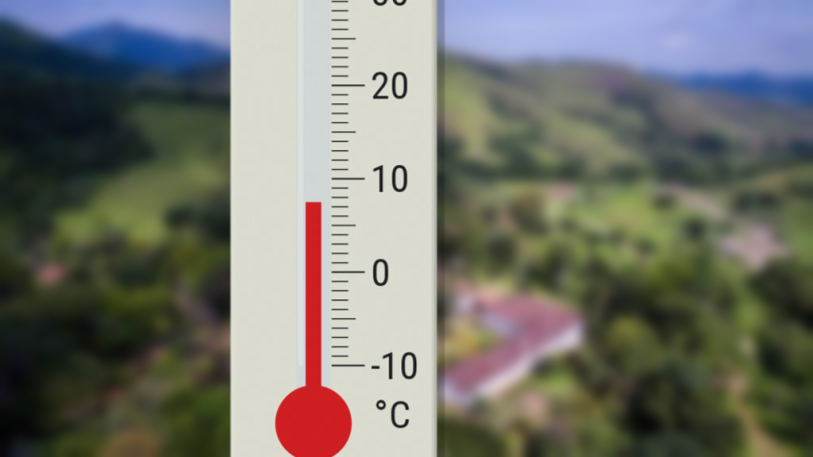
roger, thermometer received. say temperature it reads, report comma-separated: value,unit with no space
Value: 7.5,°C
